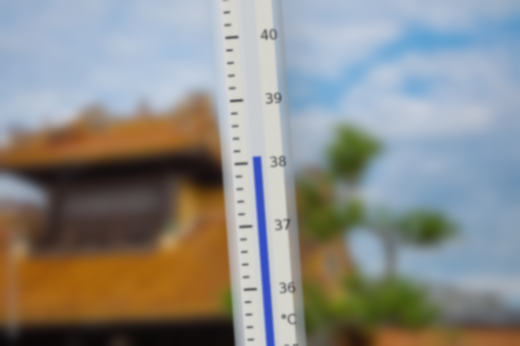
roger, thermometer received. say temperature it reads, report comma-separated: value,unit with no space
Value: 38.1,°C
